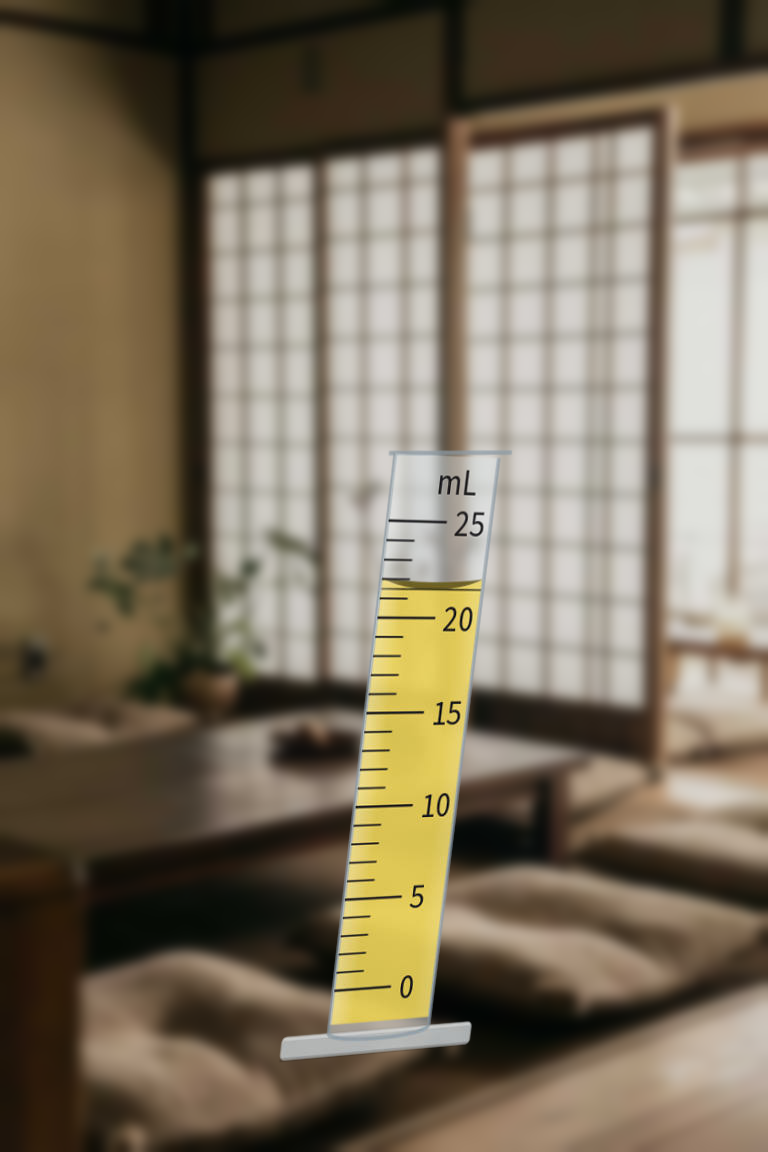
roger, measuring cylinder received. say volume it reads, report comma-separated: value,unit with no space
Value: 21.5,mL
